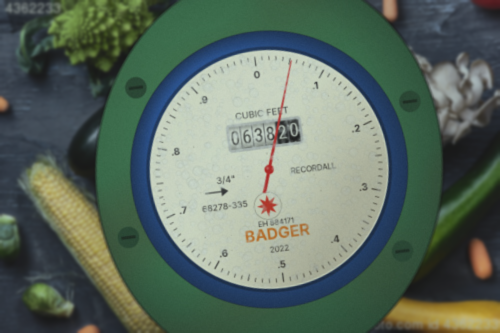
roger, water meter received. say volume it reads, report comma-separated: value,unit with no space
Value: 63820.05,ft³
